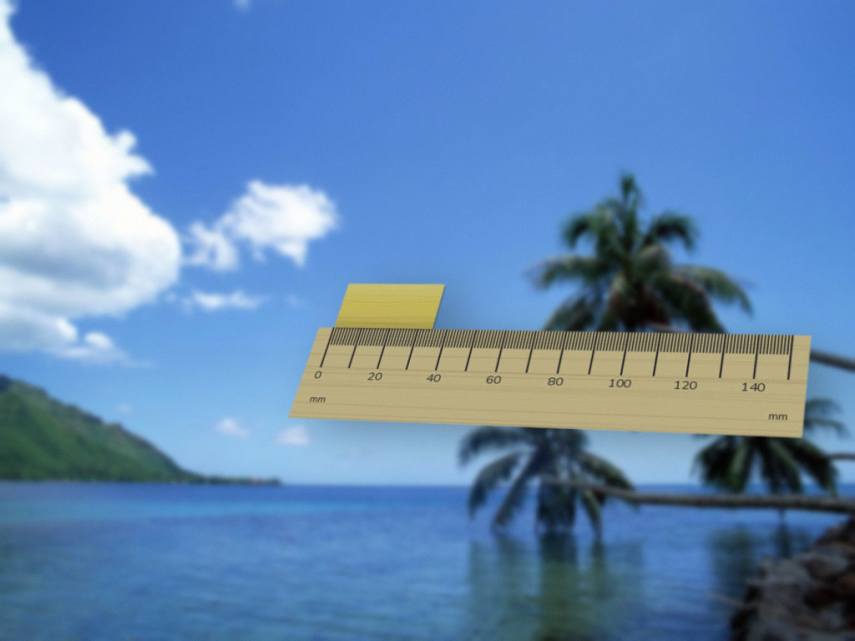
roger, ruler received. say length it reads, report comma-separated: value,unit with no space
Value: 35,mm
